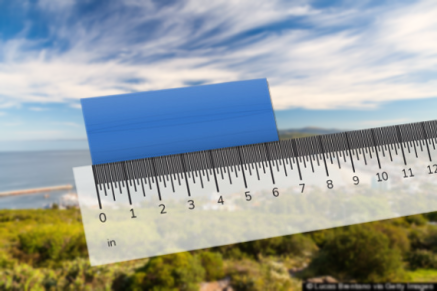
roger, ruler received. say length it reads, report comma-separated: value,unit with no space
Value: 6.5,in
